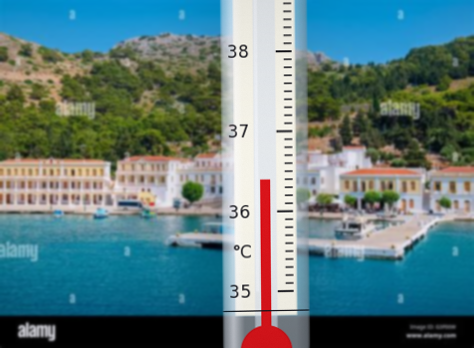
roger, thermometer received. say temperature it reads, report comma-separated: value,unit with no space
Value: 36.4,°C
